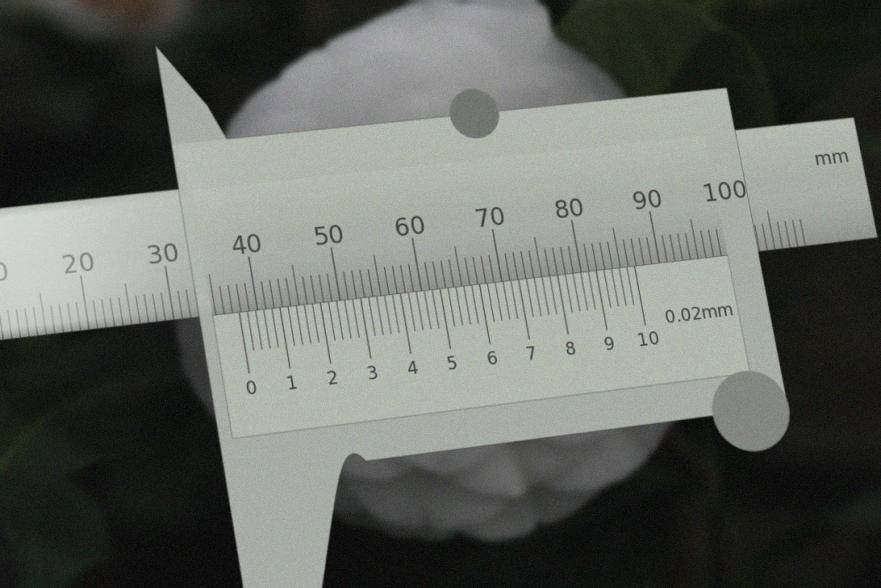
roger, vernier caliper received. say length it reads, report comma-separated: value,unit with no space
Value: 37.8,mm
